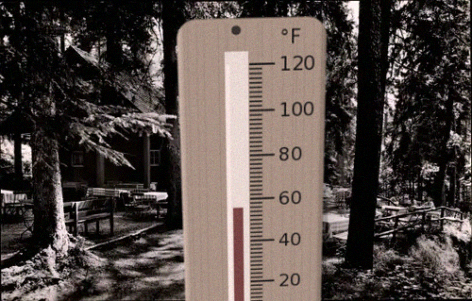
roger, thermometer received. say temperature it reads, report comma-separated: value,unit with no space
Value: 56,°F
